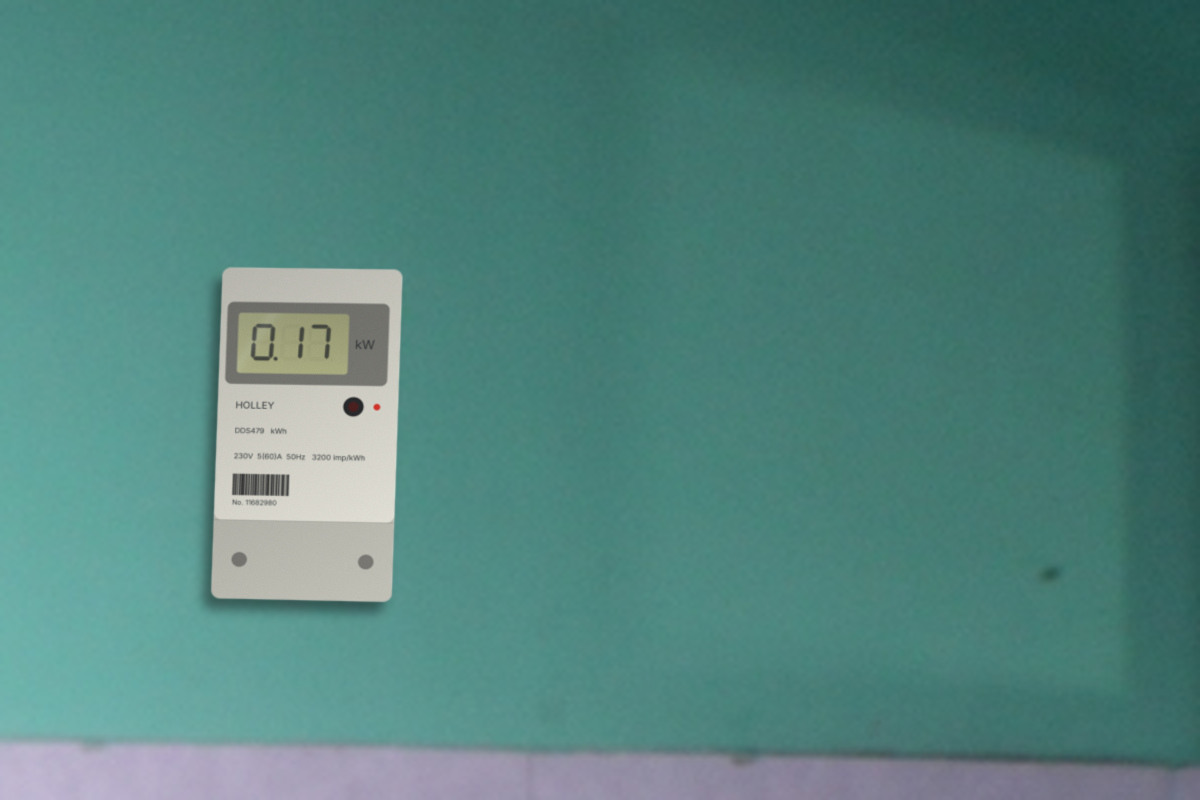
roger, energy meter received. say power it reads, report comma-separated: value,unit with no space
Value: 0.17,kW
